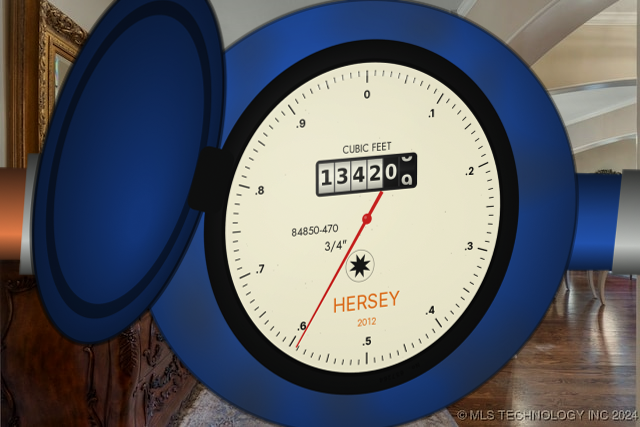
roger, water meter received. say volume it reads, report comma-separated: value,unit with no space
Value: 134208.59,ft³
